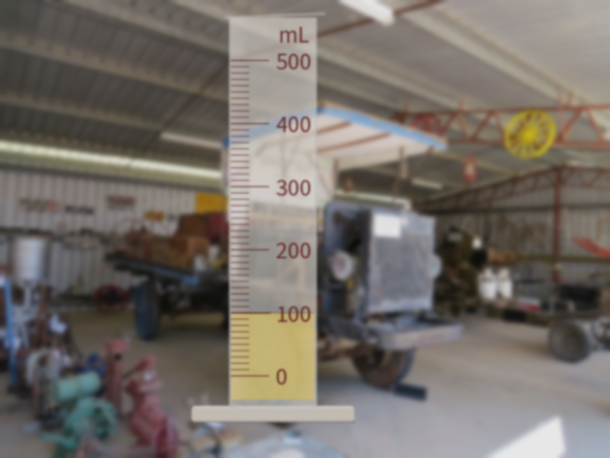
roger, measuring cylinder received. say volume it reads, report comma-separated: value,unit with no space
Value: 100,mL
